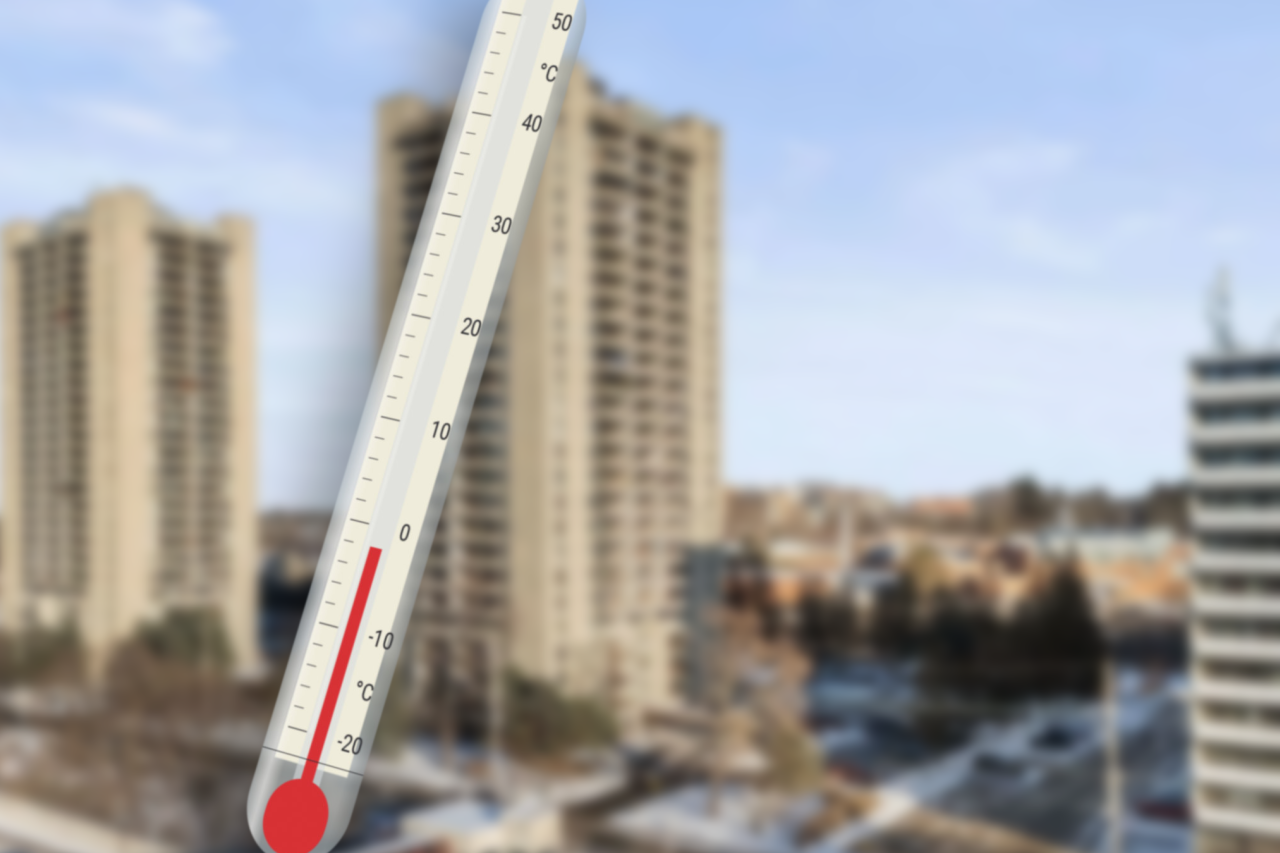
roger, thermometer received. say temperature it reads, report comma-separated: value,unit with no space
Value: -2,°C
